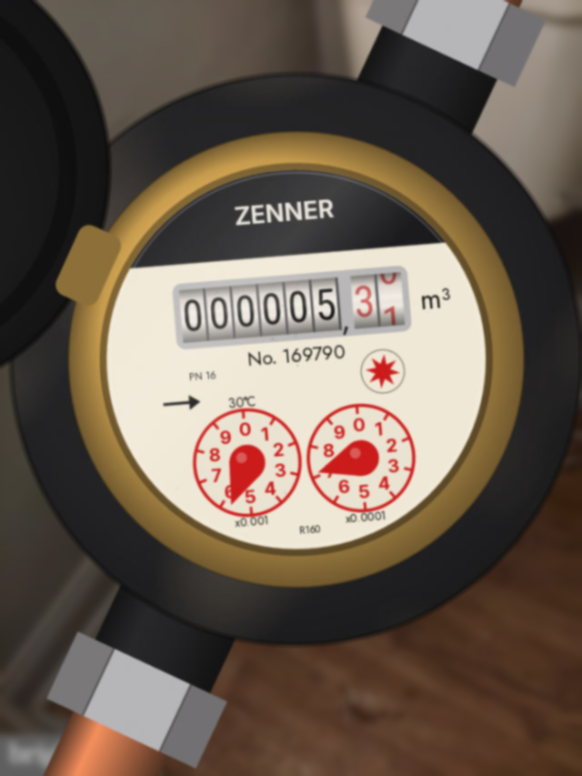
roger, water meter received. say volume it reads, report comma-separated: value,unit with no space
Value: 5.3057,m³
